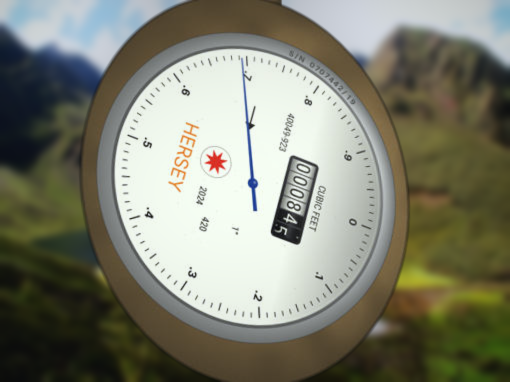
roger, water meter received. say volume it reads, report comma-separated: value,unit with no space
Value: 844.69,ft³
